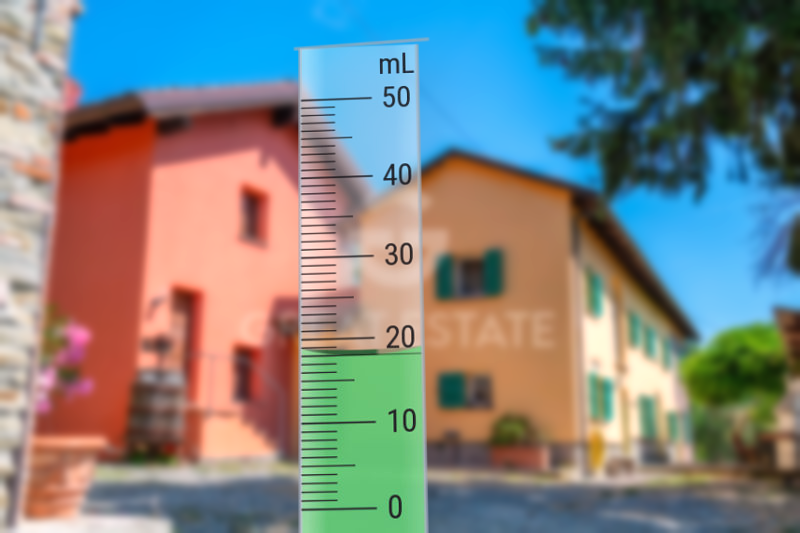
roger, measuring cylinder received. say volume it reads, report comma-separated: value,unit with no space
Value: 18,mL
